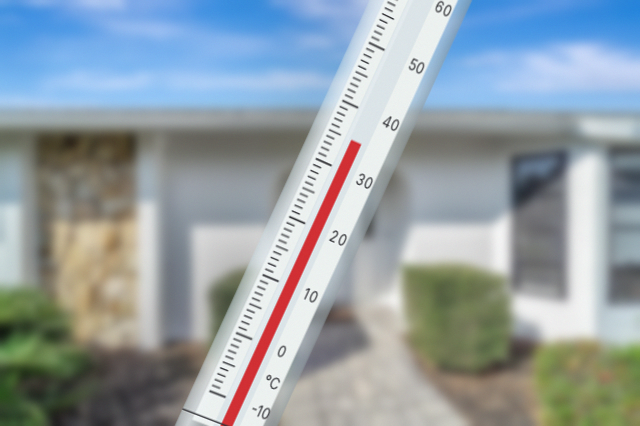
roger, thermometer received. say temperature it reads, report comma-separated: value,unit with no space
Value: 35,°C
